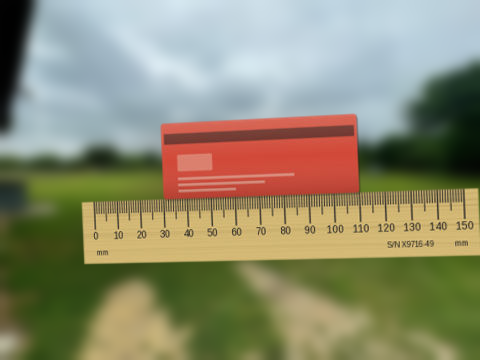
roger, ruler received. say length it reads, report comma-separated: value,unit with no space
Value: 80,mm
